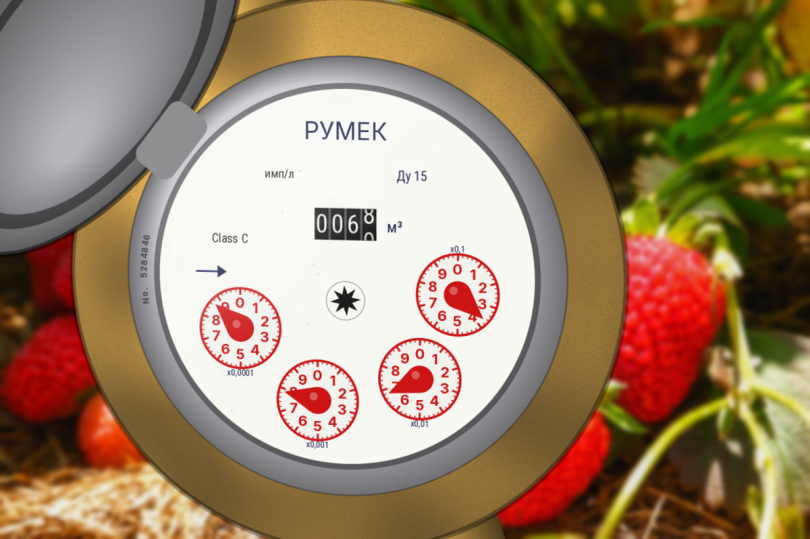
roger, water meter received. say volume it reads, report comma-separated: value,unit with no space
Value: 68.3678,m³
